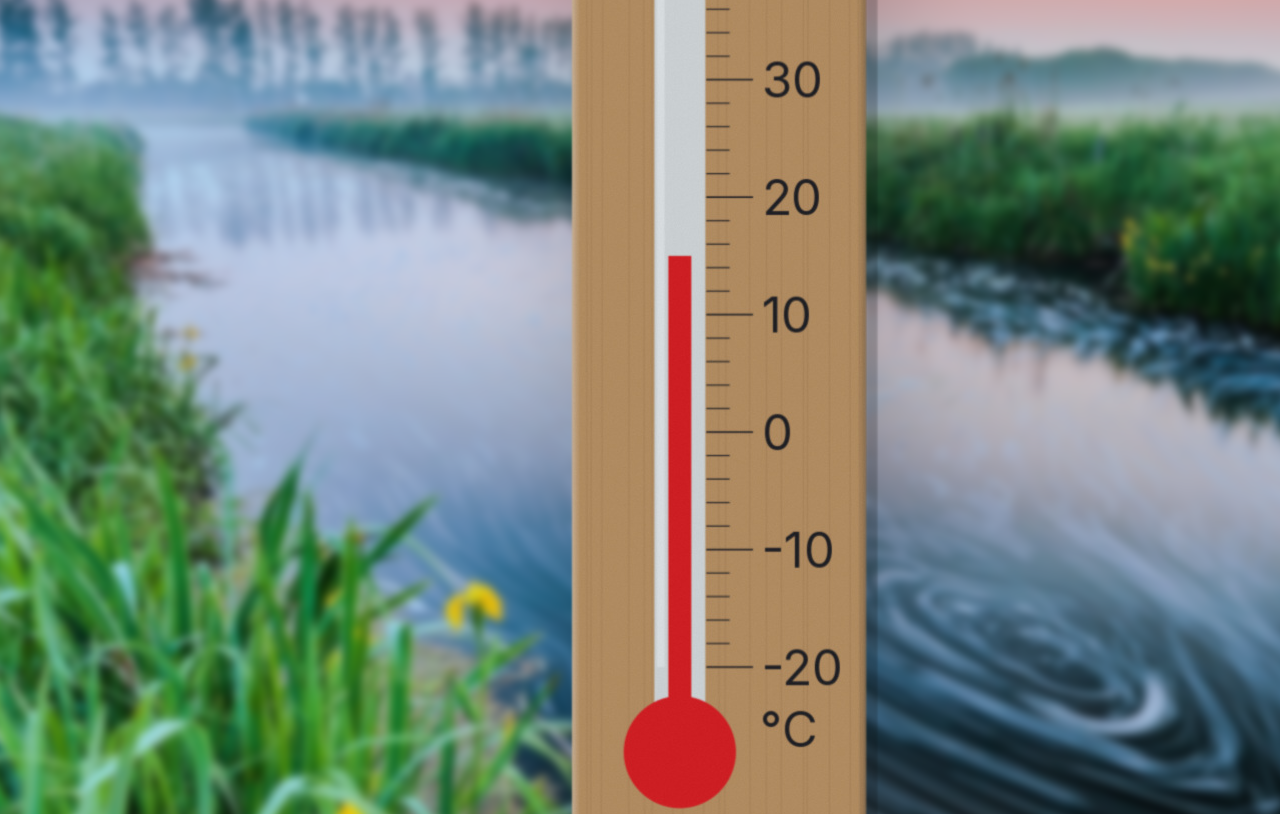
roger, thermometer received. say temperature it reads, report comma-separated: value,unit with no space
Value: 15,°C
